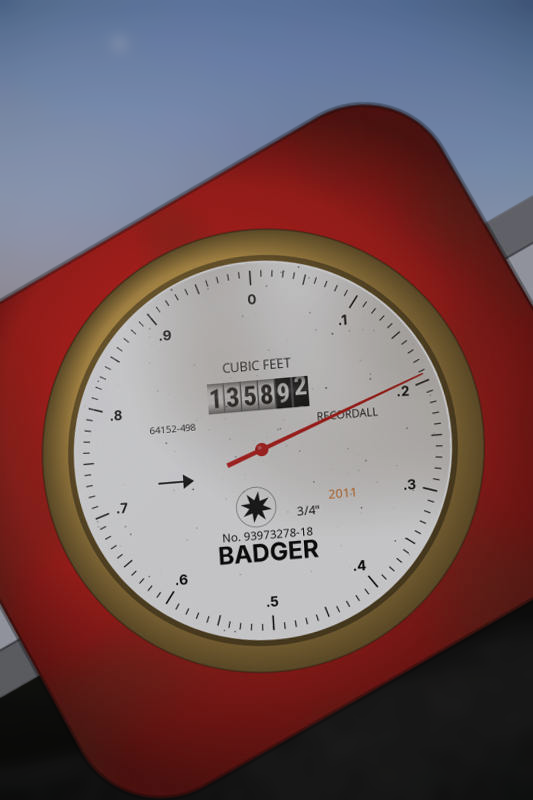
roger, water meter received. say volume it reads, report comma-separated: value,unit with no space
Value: 135892.19,ft³
